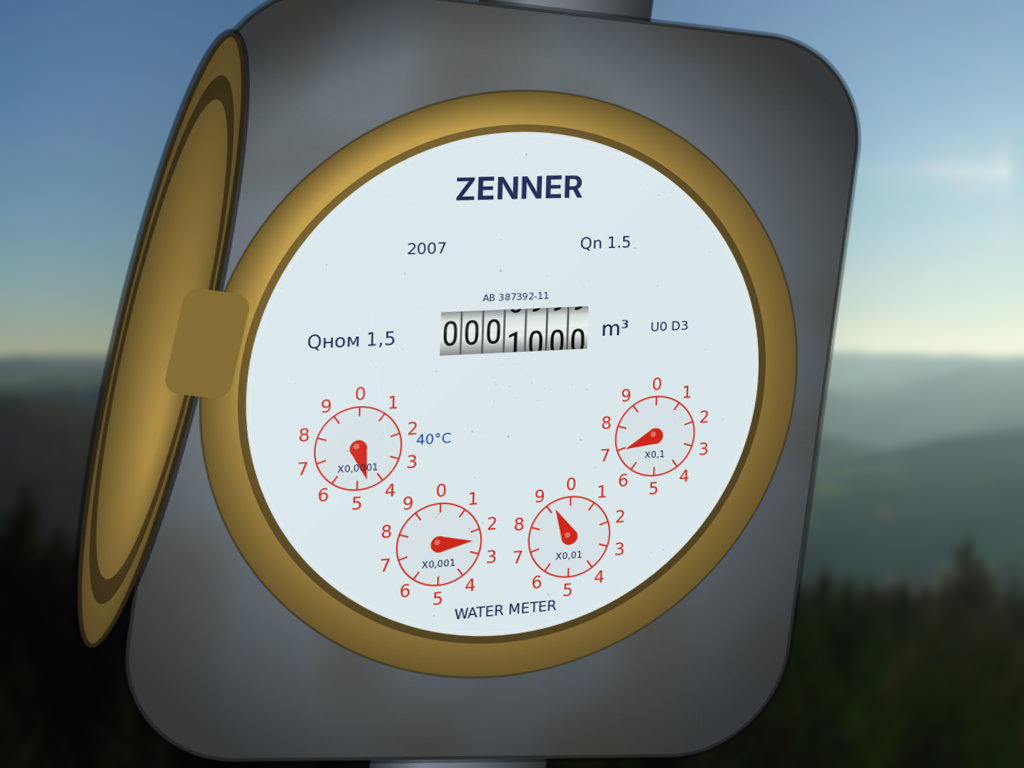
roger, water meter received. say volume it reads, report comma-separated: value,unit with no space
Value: 999.6924,m³
